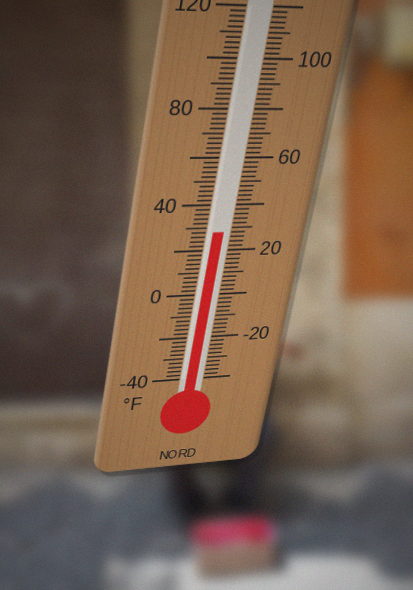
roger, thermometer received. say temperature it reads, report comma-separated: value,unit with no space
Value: 28,°F
